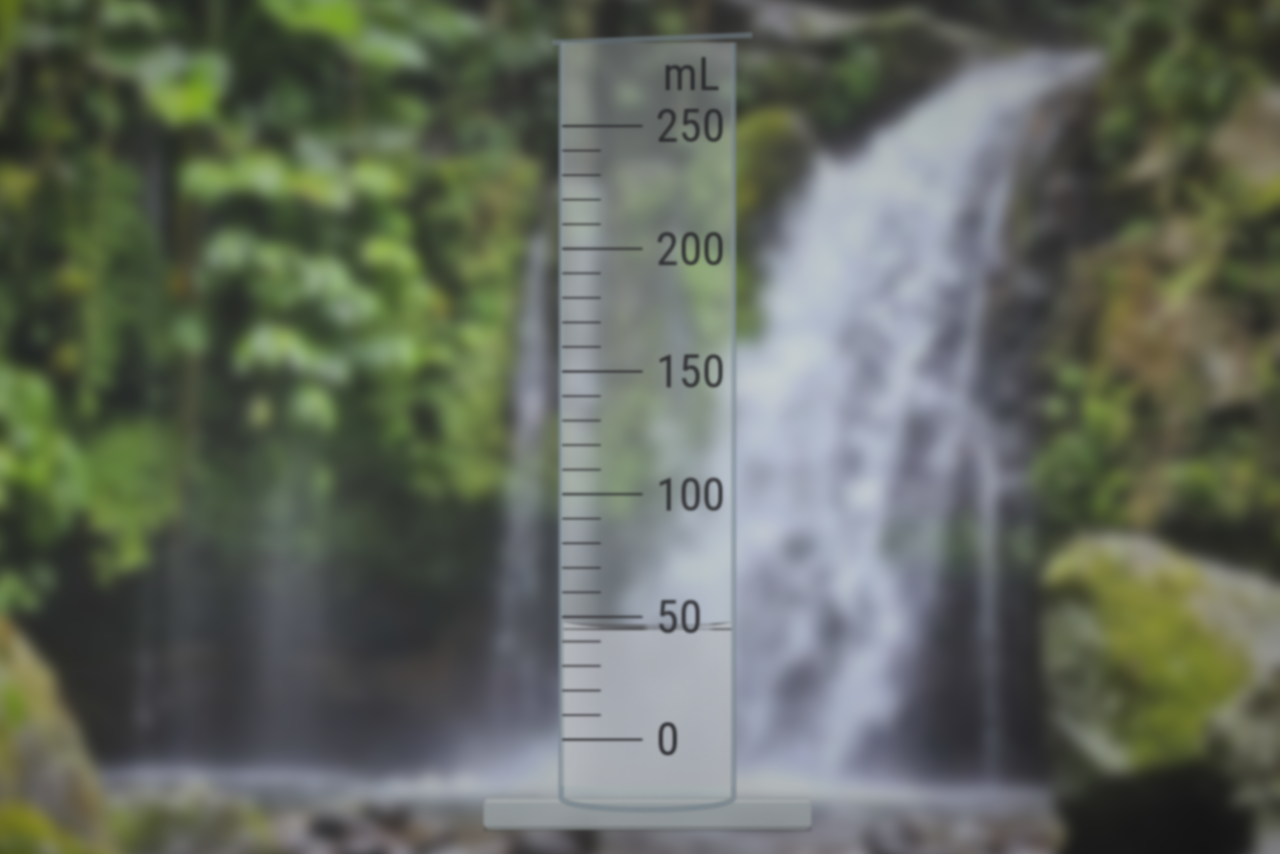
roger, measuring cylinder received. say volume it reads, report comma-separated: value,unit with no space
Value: 45,mL
